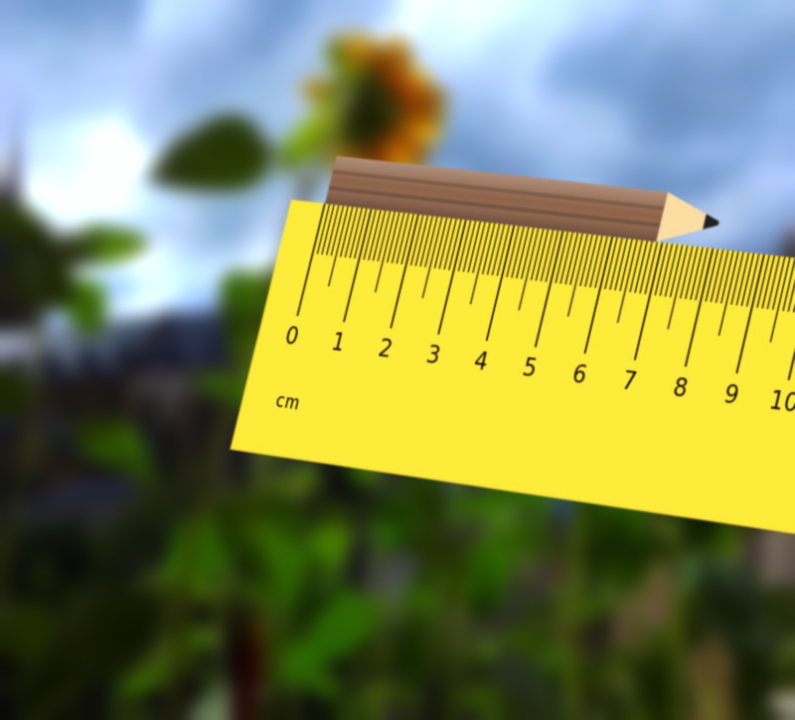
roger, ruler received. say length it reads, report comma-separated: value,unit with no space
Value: 8,cm
